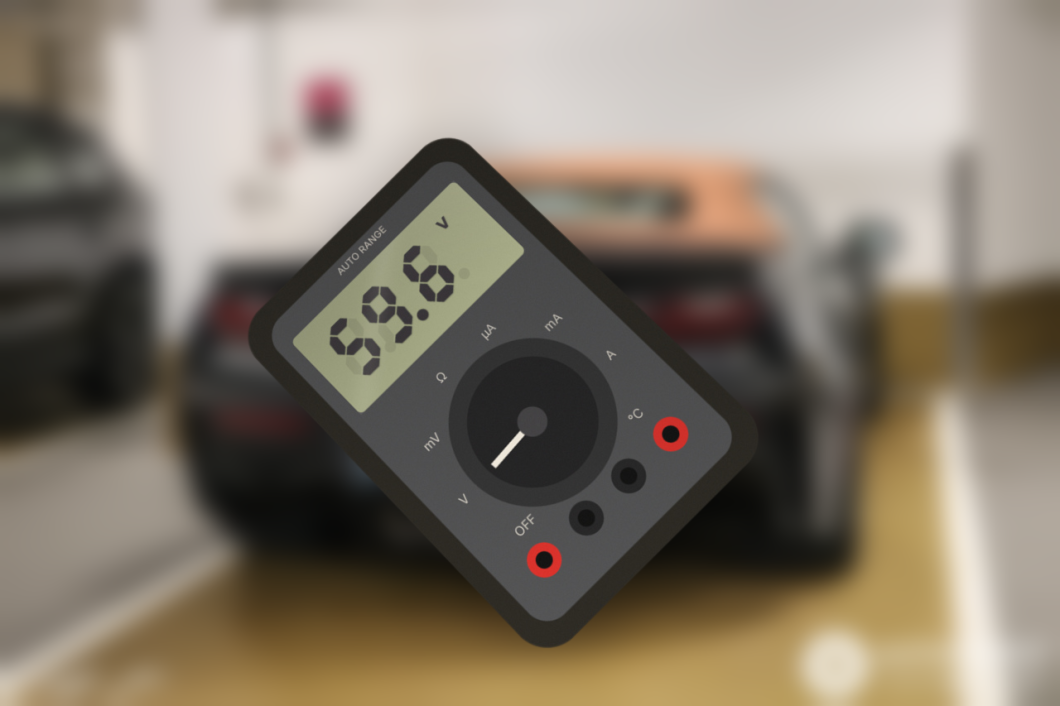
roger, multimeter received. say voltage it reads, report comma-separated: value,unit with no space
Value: 59.6,V
